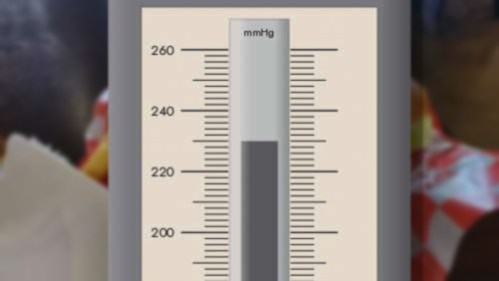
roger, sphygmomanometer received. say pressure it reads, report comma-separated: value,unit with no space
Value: 230,mmHg
